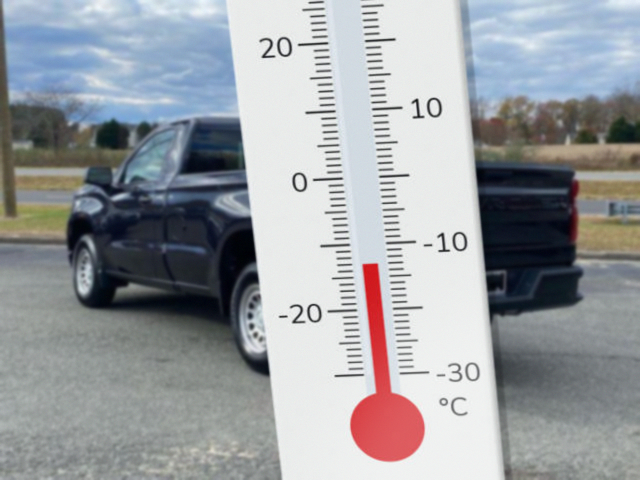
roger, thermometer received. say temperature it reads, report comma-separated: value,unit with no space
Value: -13,°C
